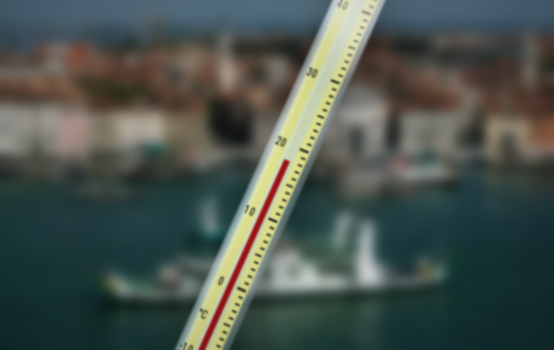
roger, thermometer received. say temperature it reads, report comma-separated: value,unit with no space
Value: 18,°C
